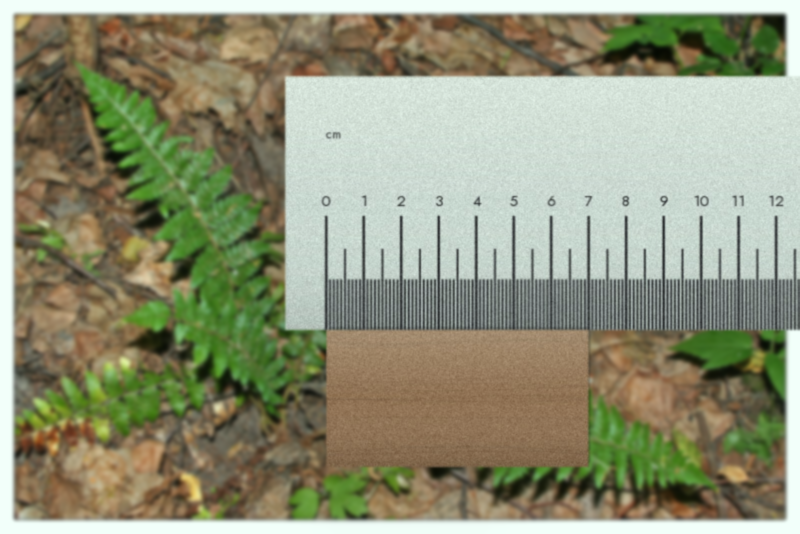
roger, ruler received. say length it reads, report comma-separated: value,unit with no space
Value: 7,cm
